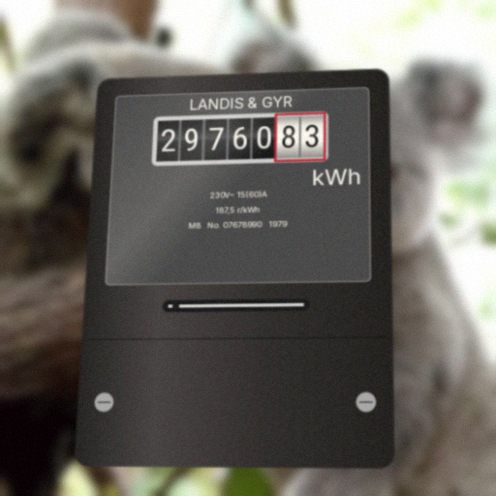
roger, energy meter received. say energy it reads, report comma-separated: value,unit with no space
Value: 29760.83,kWh
